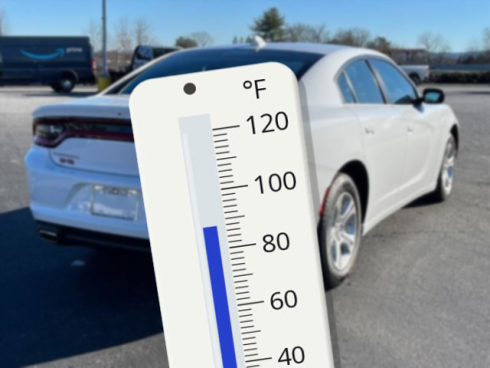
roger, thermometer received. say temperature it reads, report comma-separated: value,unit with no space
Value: 88,°F
